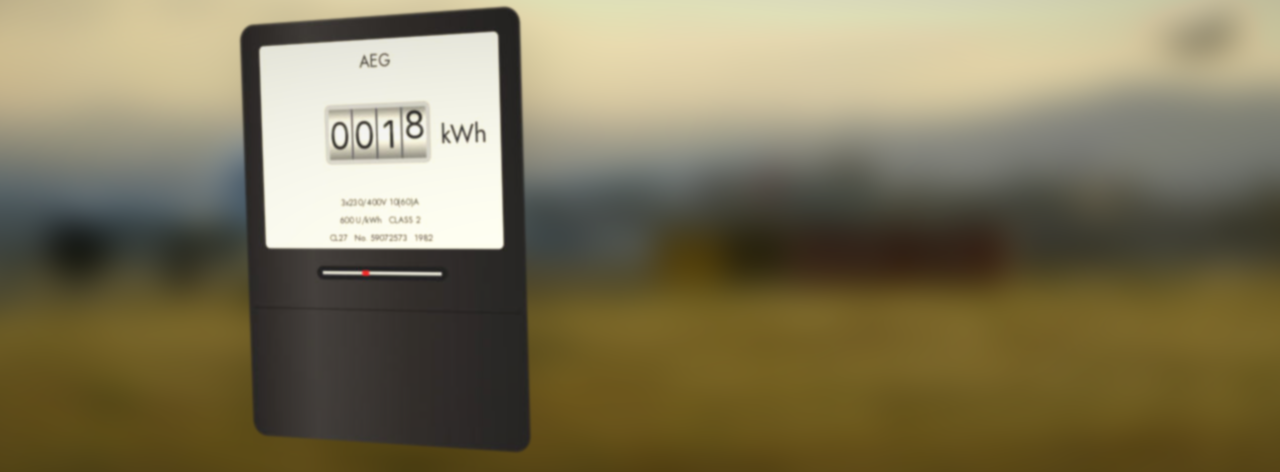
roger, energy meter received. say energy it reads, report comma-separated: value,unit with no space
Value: 18,kWh
